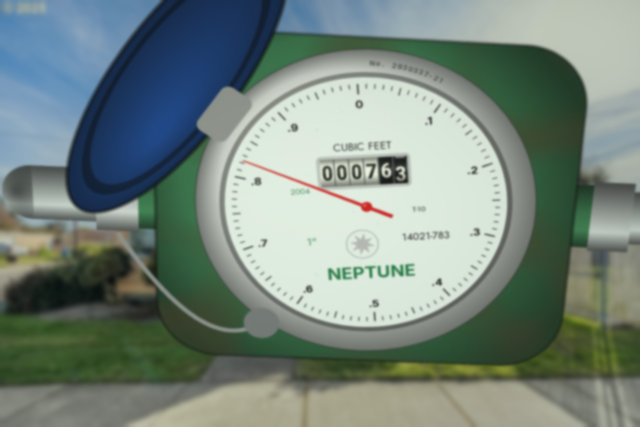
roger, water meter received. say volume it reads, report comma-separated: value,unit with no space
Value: 762.82,ft³
